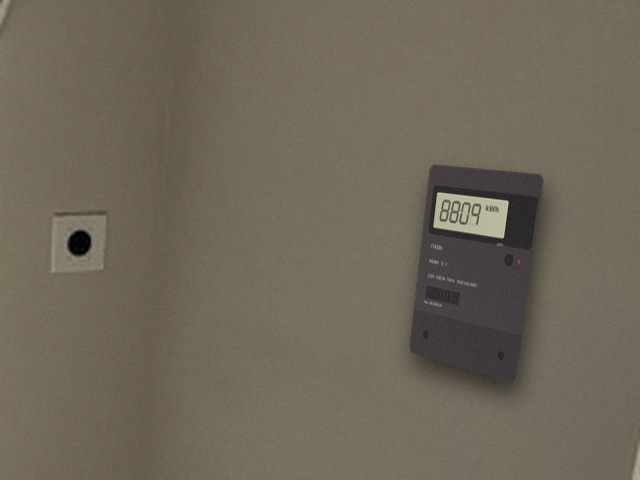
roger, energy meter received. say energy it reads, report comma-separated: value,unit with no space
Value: 8809,kWh
